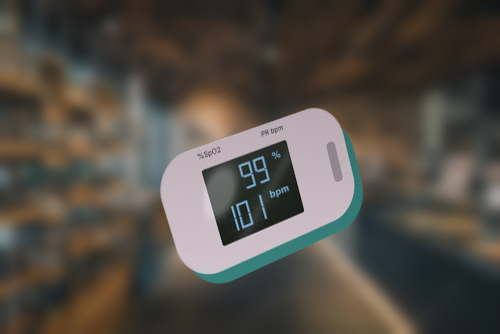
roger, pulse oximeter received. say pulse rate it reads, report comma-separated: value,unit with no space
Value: 101,bpm
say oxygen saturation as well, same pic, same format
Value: 99,%
